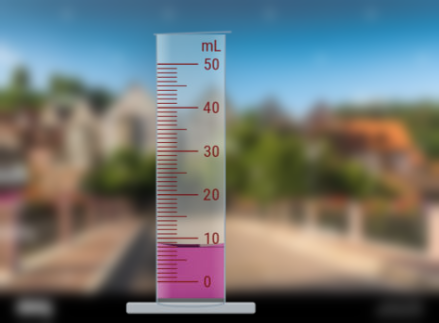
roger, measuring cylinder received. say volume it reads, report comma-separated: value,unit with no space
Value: 8,mL
